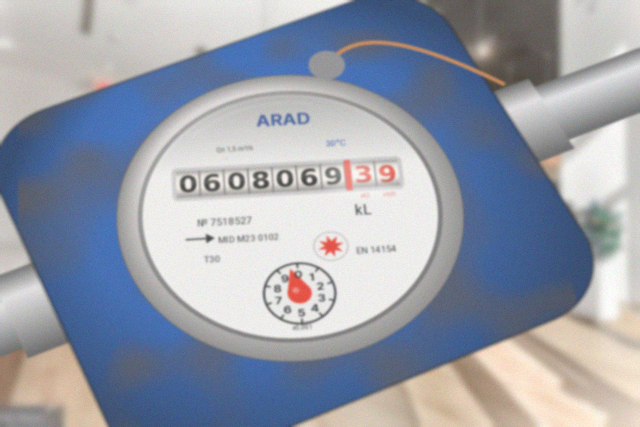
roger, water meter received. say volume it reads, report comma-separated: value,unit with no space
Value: 608069.389,kL
